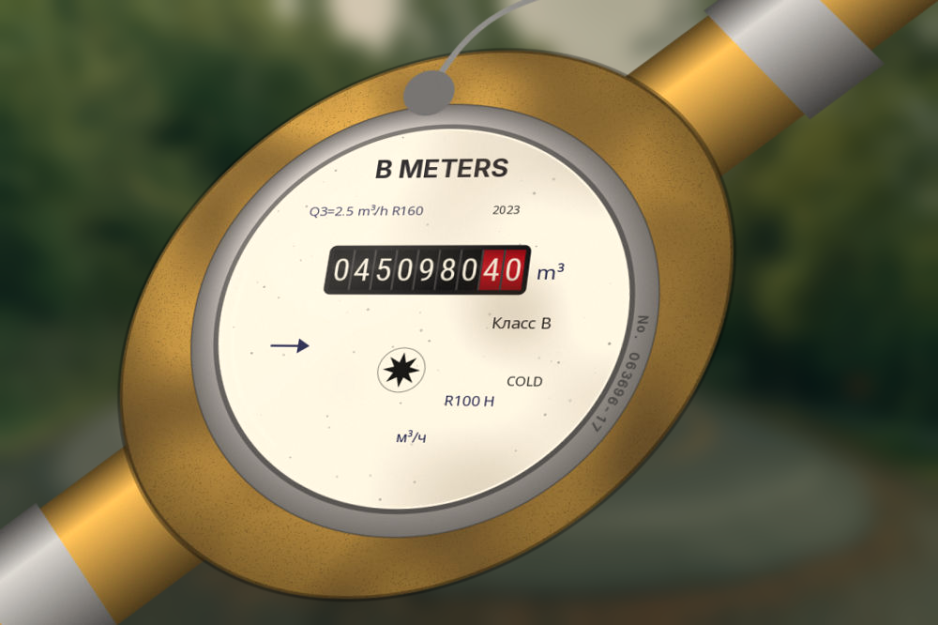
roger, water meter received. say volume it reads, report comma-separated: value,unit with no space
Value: 450980.40,m³
